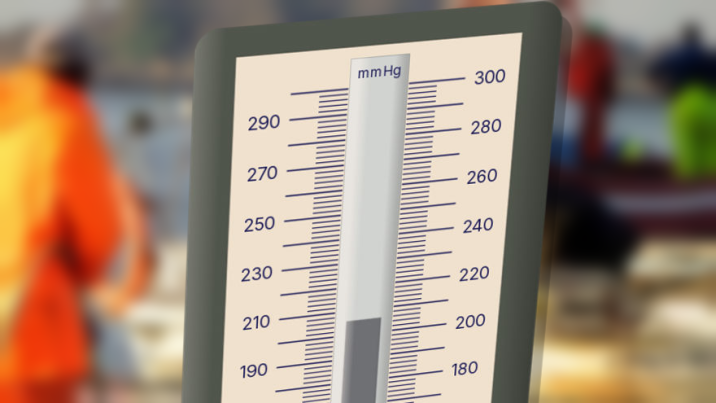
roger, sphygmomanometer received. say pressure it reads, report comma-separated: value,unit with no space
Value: 206,mmHg
